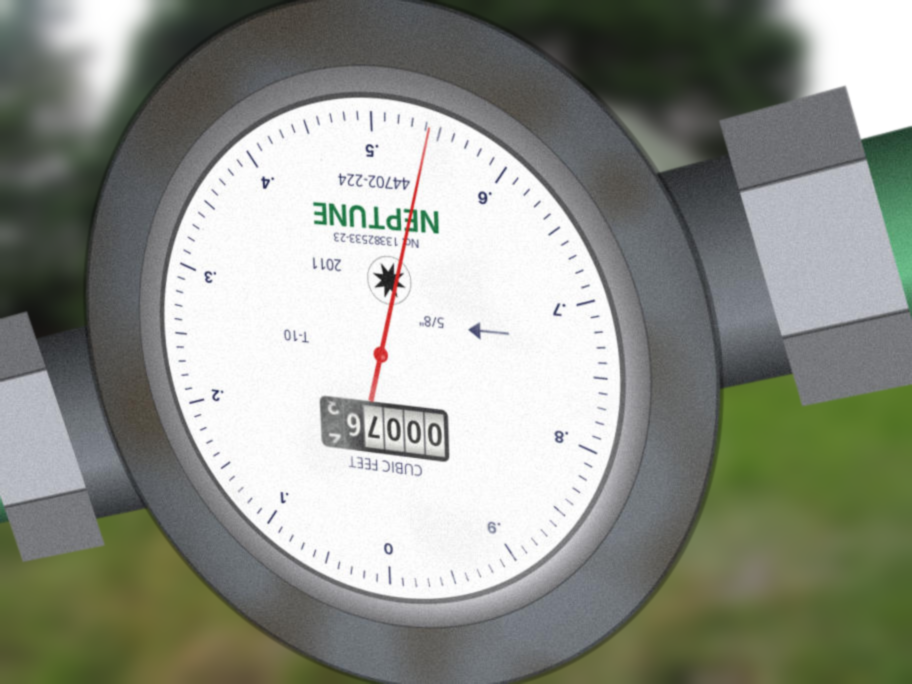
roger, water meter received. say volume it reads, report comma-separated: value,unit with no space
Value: 762.54,ft³
